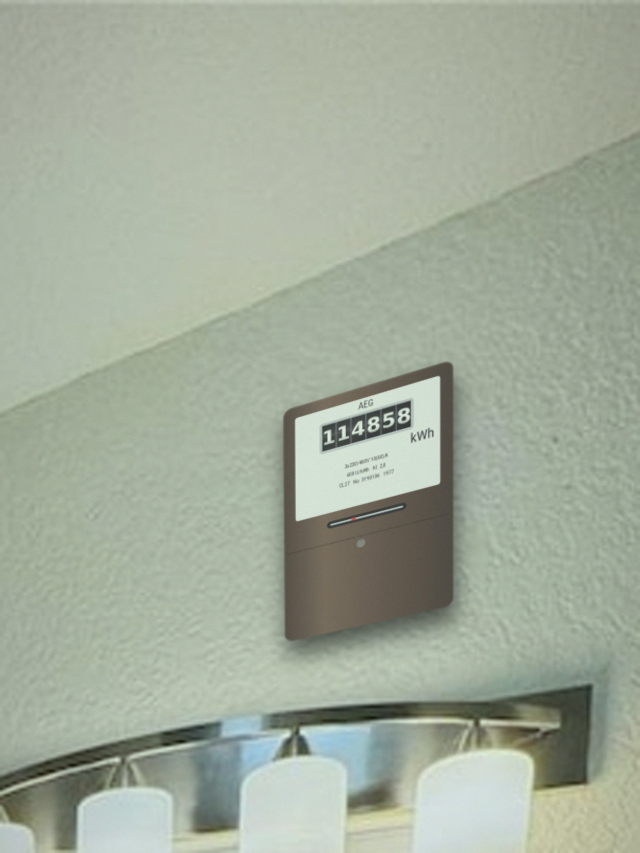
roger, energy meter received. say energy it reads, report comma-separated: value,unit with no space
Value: 114858,kWh
